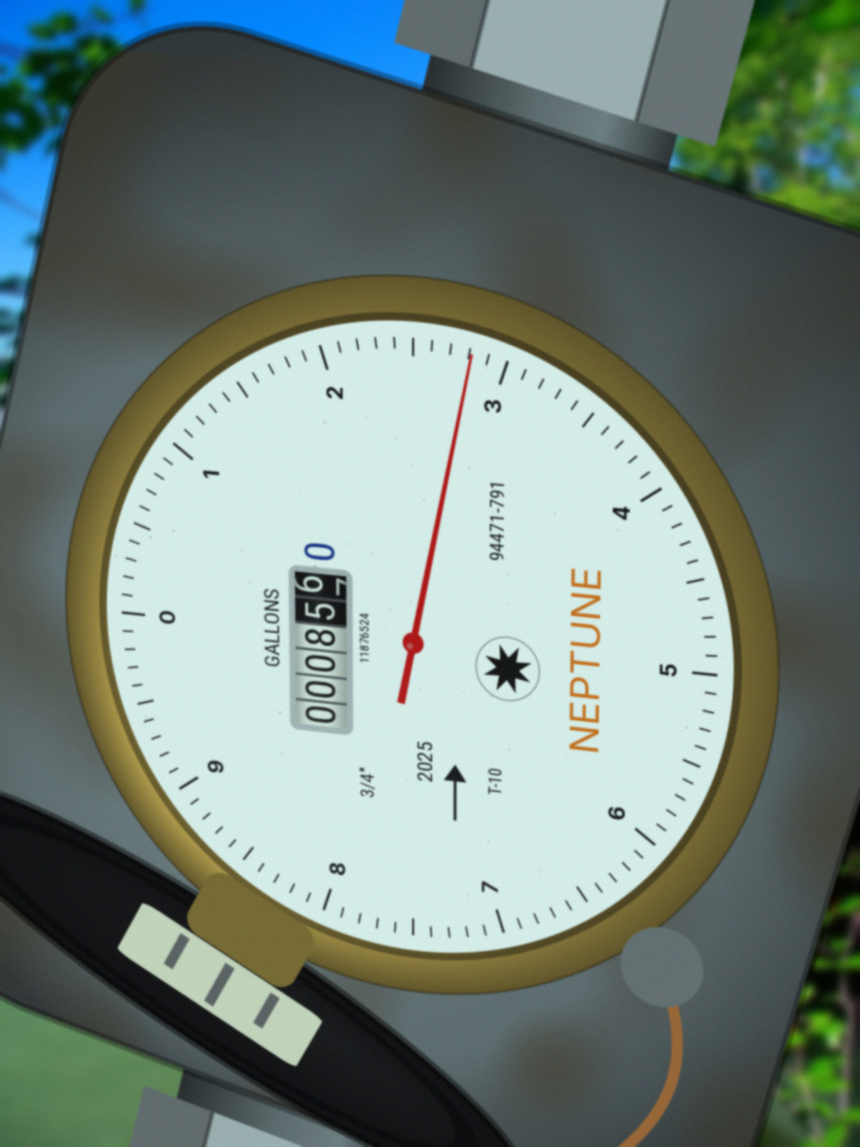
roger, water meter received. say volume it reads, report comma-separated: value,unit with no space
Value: 8562.8,gal
